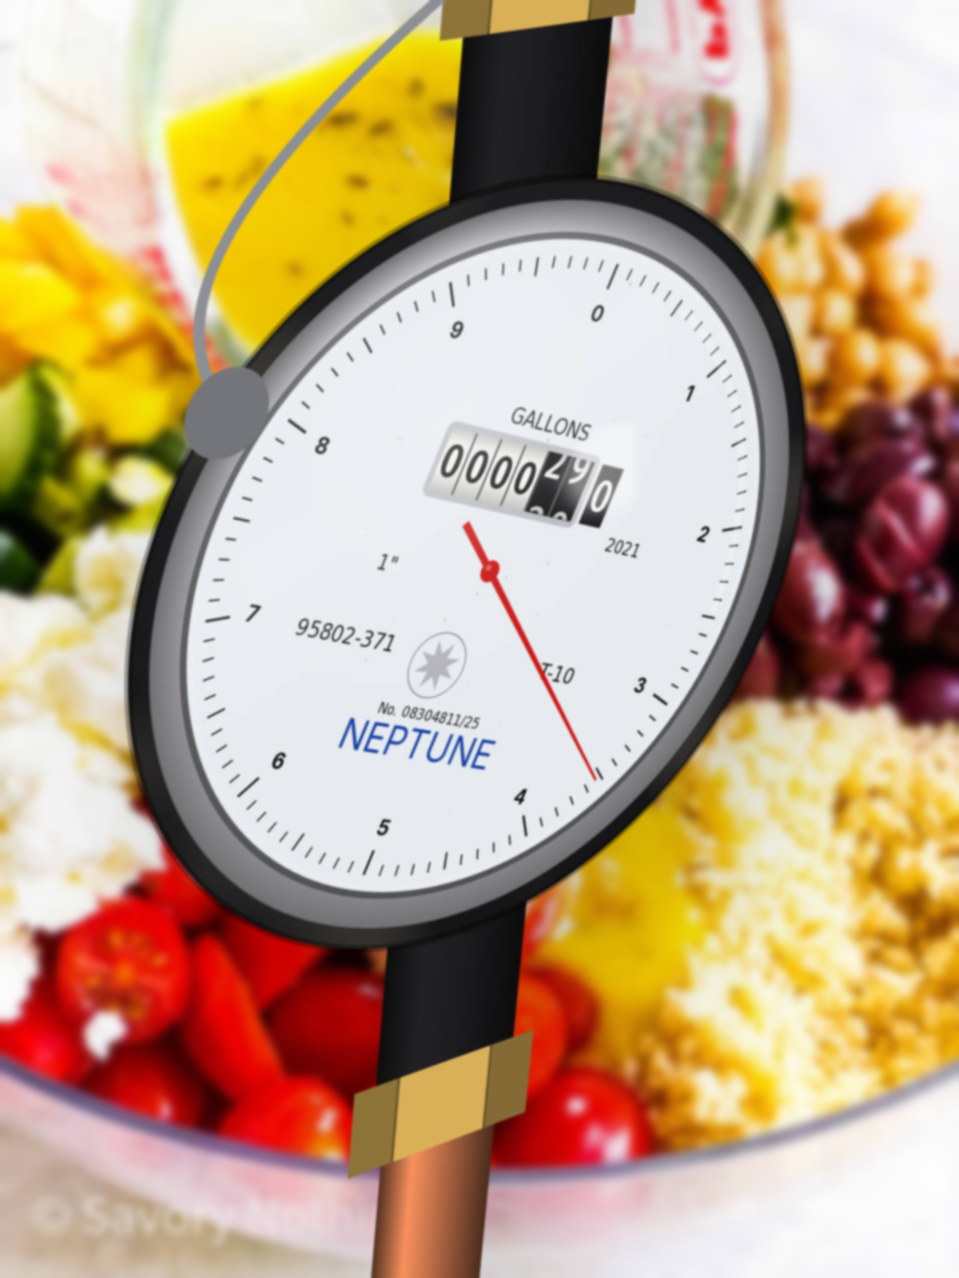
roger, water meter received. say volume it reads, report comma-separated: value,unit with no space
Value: 293.5,gal
